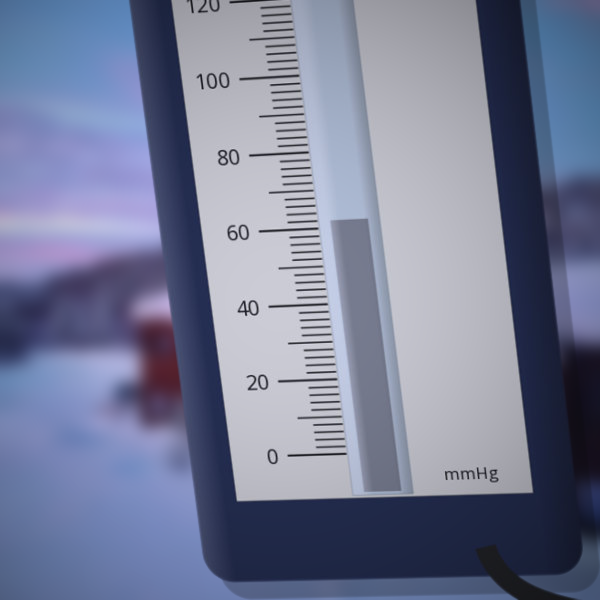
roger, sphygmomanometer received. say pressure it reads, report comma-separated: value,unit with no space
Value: 62,mmHg
